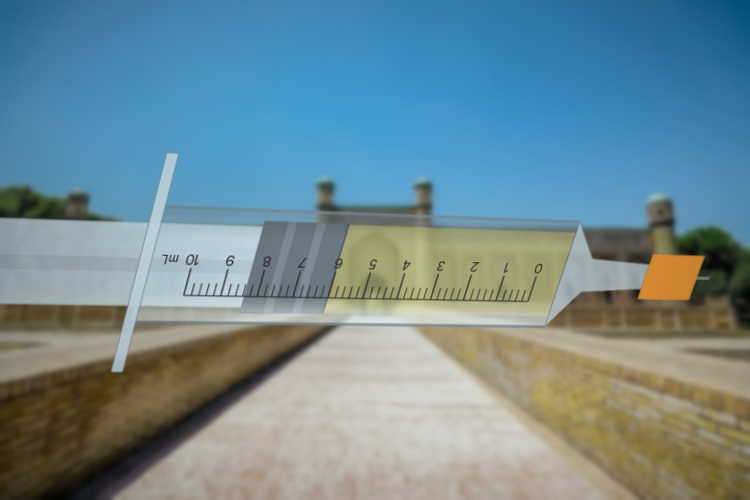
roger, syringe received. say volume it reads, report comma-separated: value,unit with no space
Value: 6,mL
